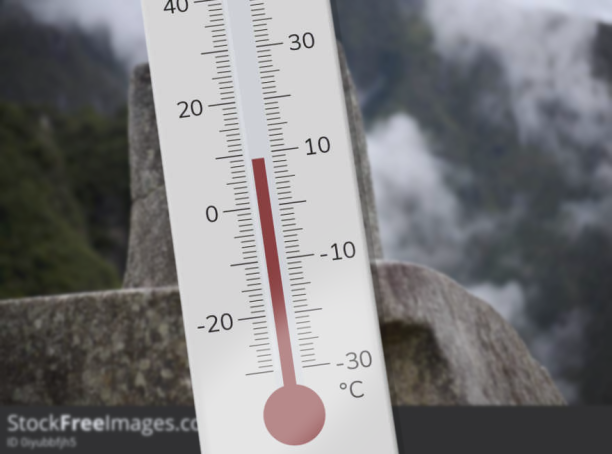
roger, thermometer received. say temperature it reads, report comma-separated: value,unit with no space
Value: 9,°C
